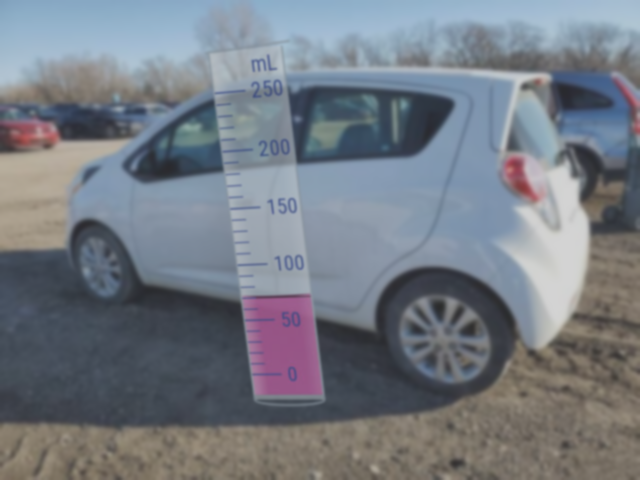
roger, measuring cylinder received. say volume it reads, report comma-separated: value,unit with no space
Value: 70,mL
